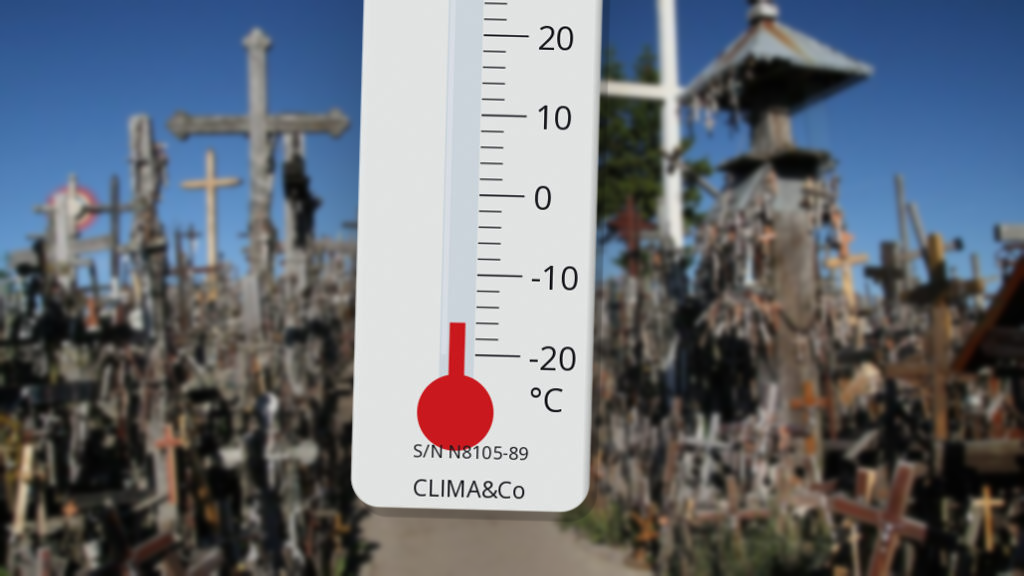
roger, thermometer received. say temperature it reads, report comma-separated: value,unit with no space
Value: -16,°C
